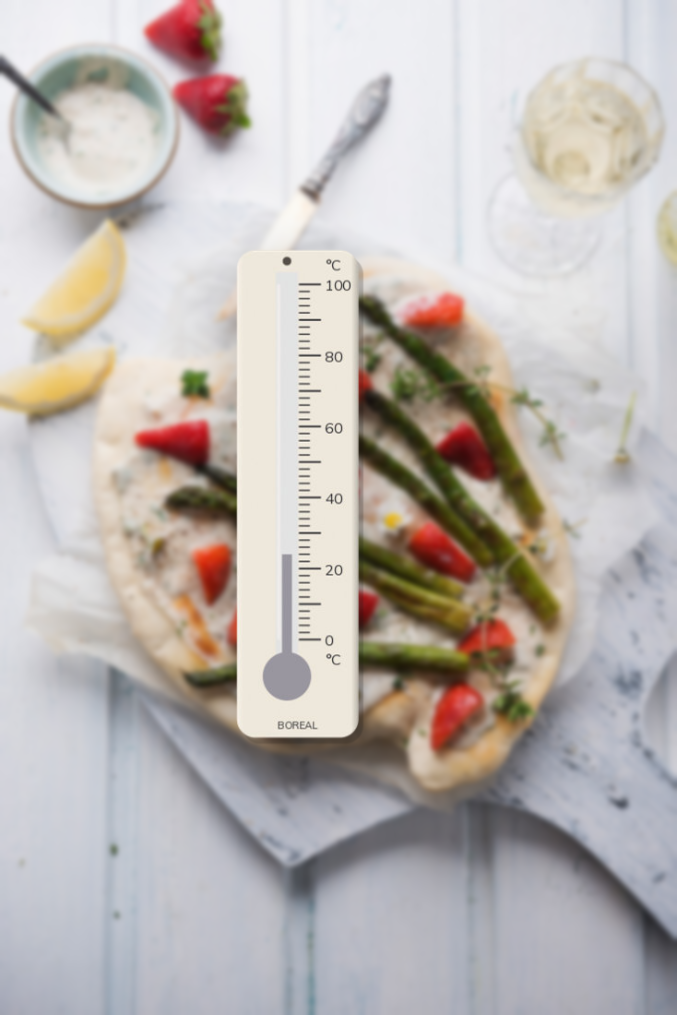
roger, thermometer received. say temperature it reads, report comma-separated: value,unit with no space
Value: 24,°C
